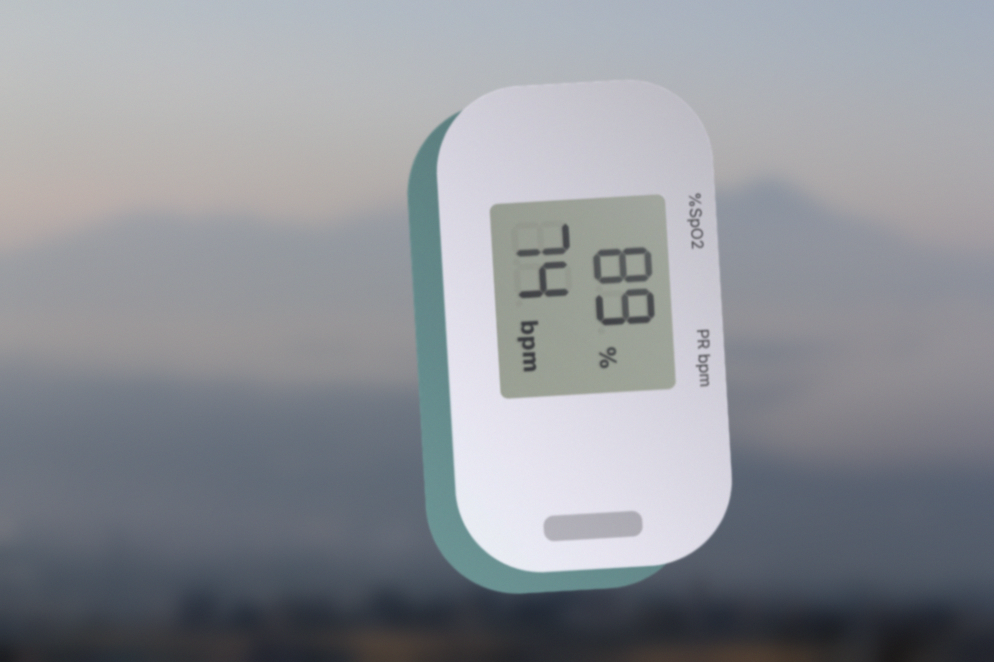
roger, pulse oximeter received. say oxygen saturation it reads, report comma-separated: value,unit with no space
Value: 89,%
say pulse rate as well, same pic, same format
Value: 74,bpm
